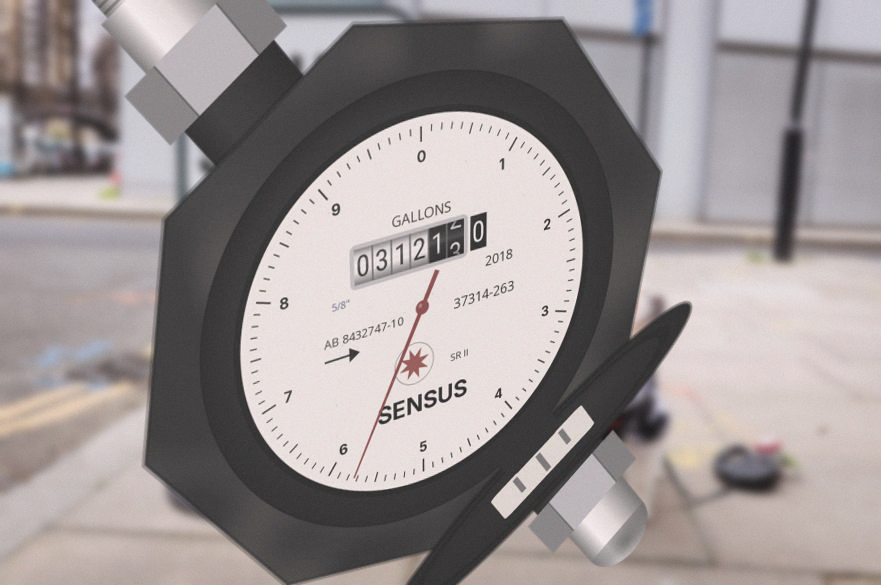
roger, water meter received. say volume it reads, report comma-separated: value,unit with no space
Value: 312125.7,gal
